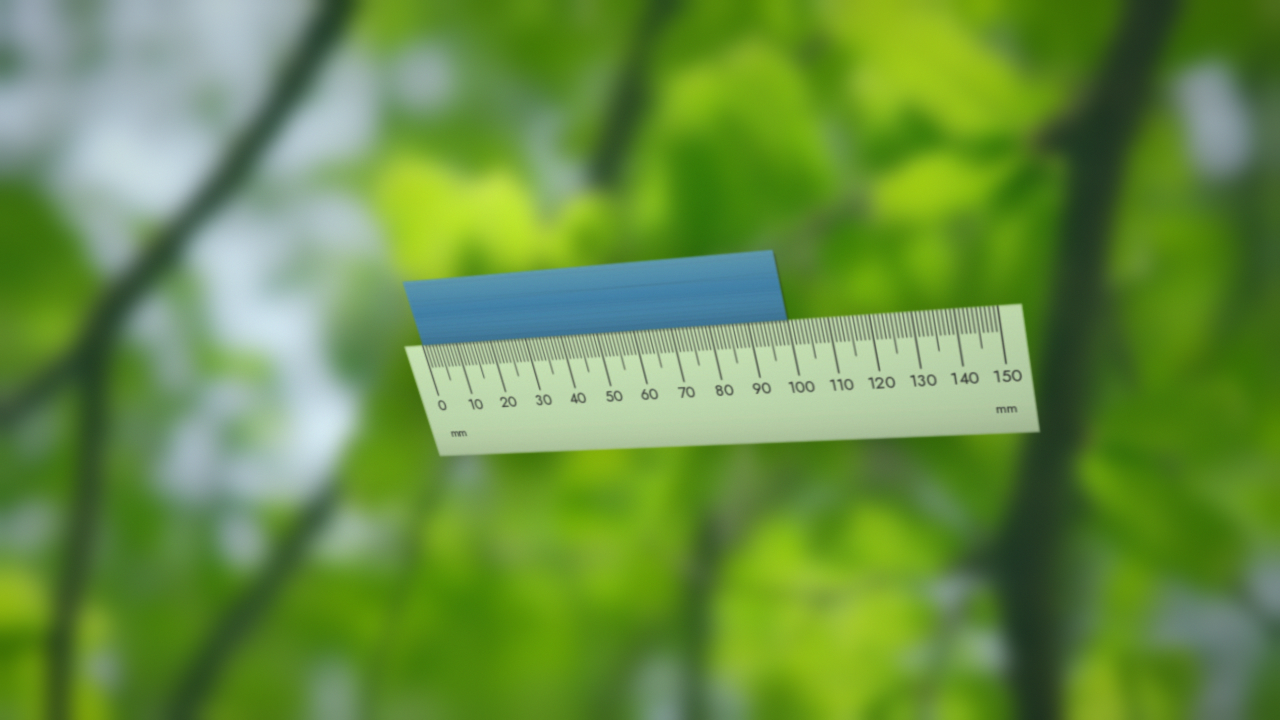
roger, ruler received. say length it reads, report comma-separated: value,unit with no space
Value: 100,mm
